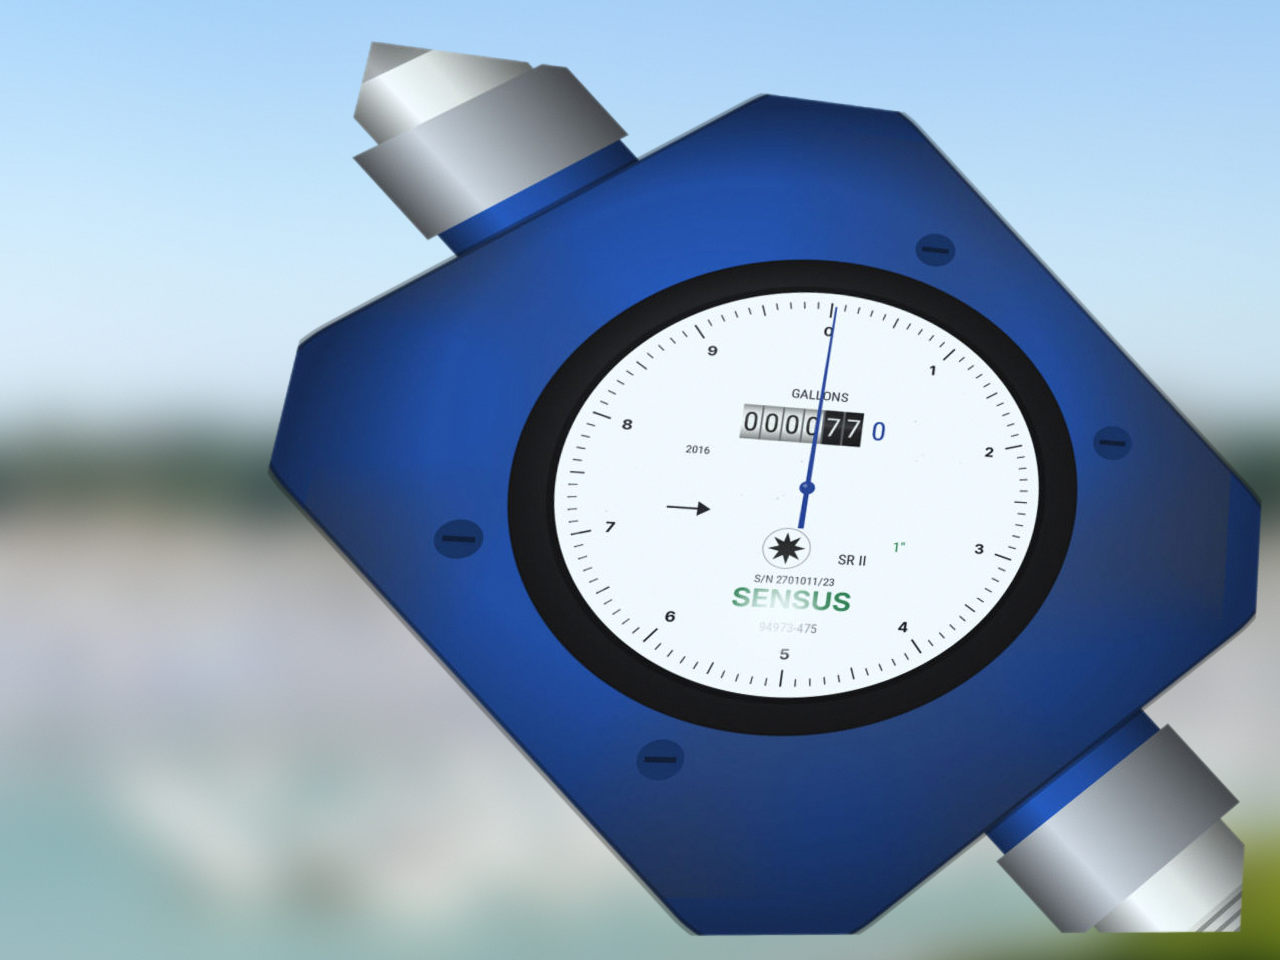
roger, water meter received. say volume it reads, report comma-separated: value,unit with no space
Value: 770.0,gal
